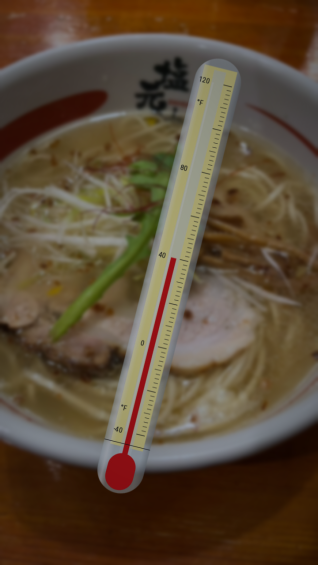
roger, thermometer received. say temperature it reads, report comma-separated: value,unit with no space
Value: 40,°F
